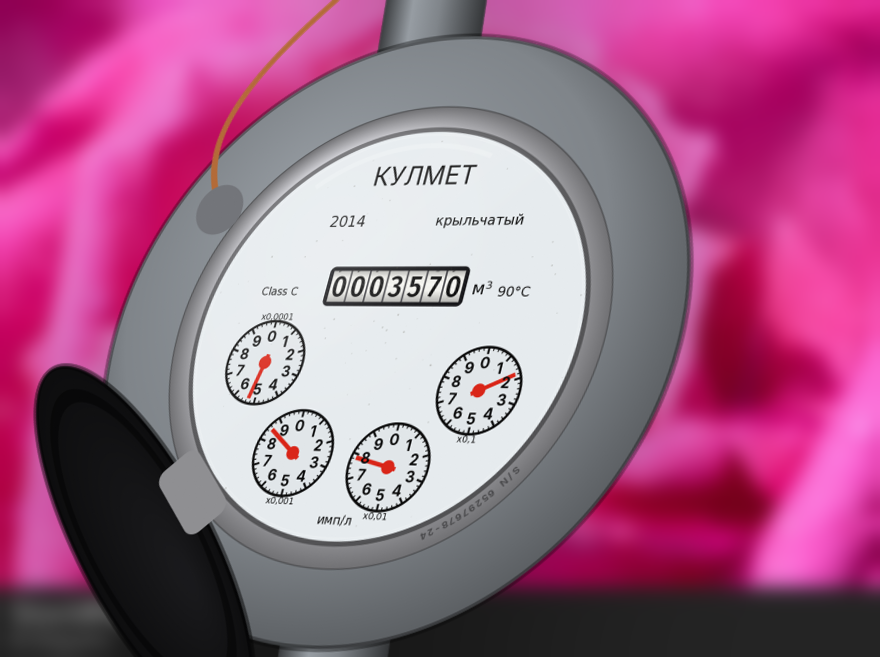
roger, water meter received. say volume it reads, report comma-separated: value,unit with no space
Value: 3570.1785,m³
